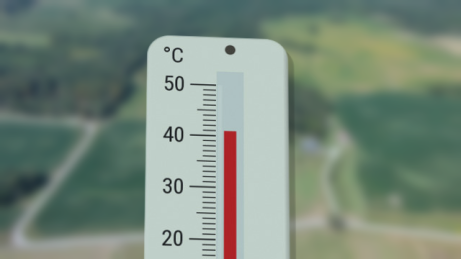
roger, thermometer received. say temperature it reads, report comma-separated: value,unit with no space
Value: 41,°C
